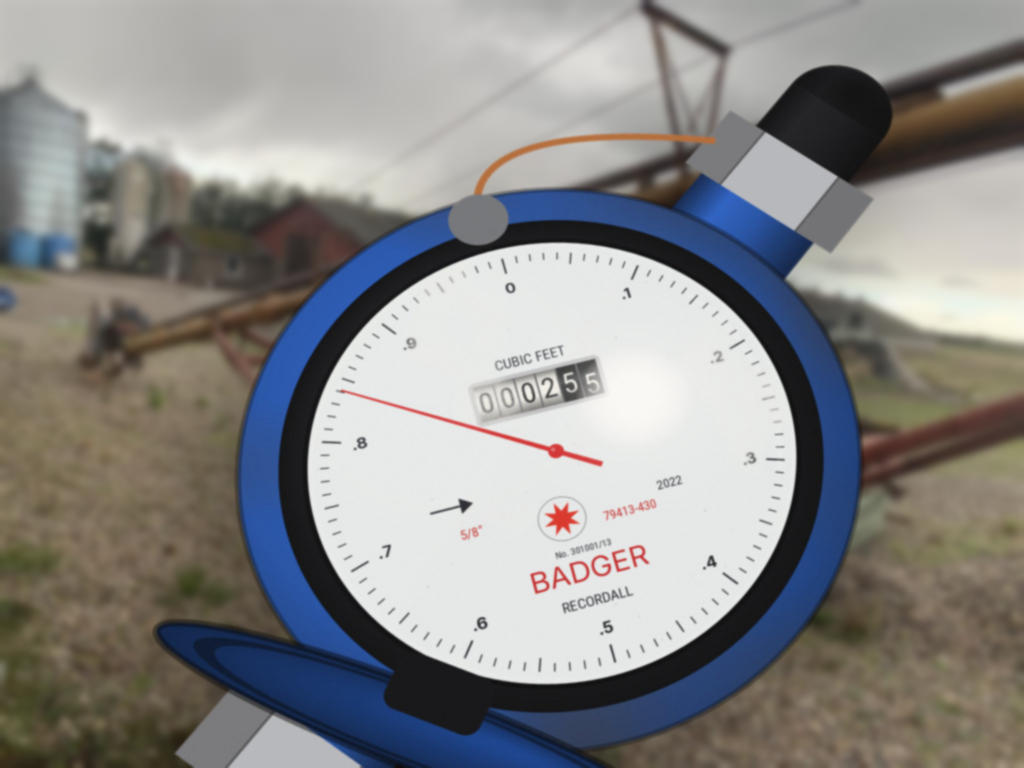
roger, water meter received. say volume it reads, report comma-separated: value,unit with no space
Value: 254.84,ft³
